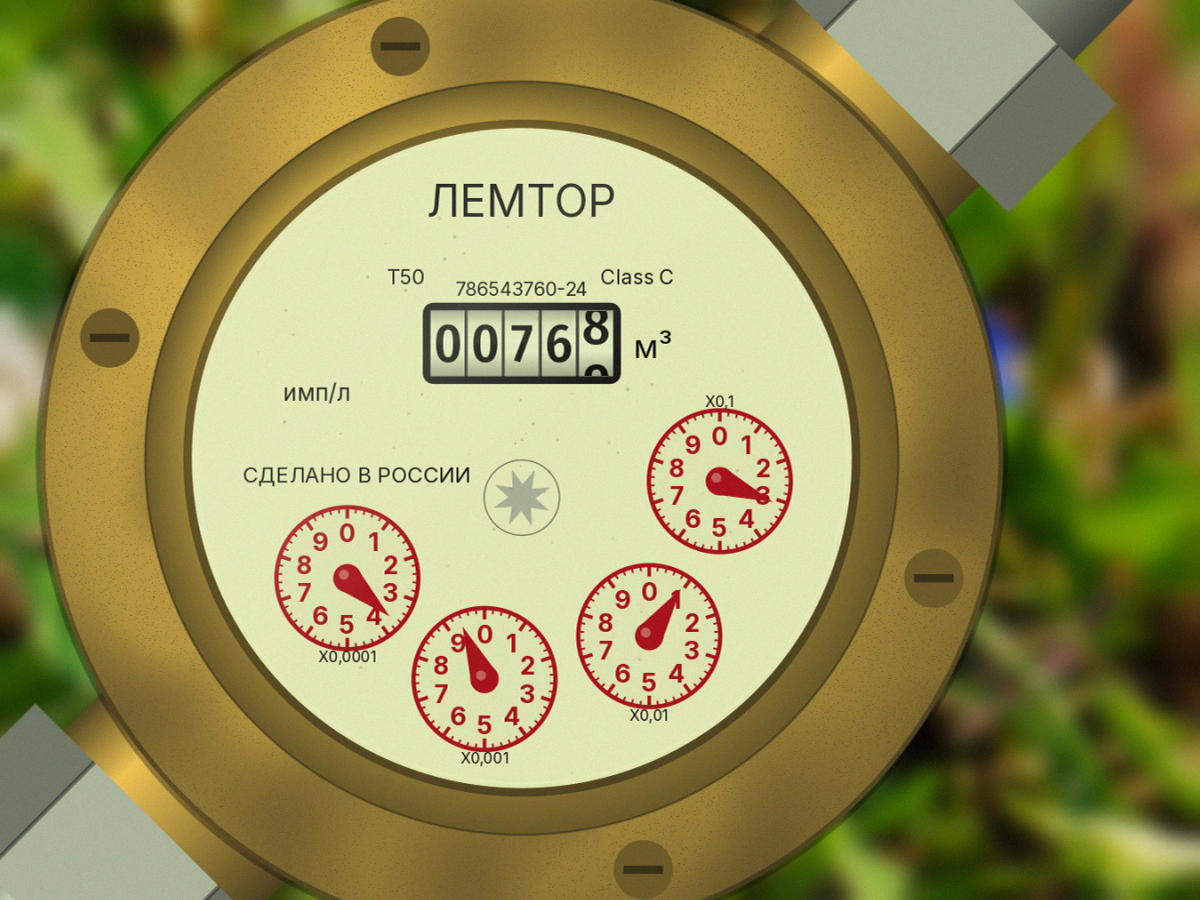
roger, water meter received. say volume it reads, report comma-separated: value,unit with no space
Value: 768.3093,m³
